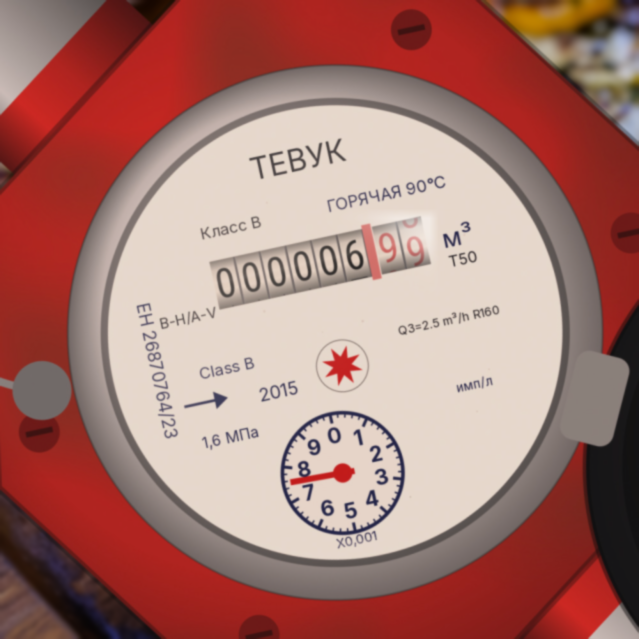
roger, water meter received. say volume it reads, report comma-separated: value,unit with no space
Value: 6.987,m³
